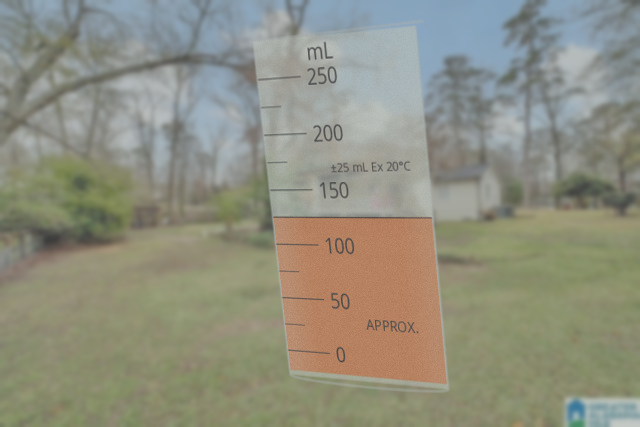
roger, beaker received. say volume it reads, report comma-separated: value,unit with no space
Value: 125,mL
